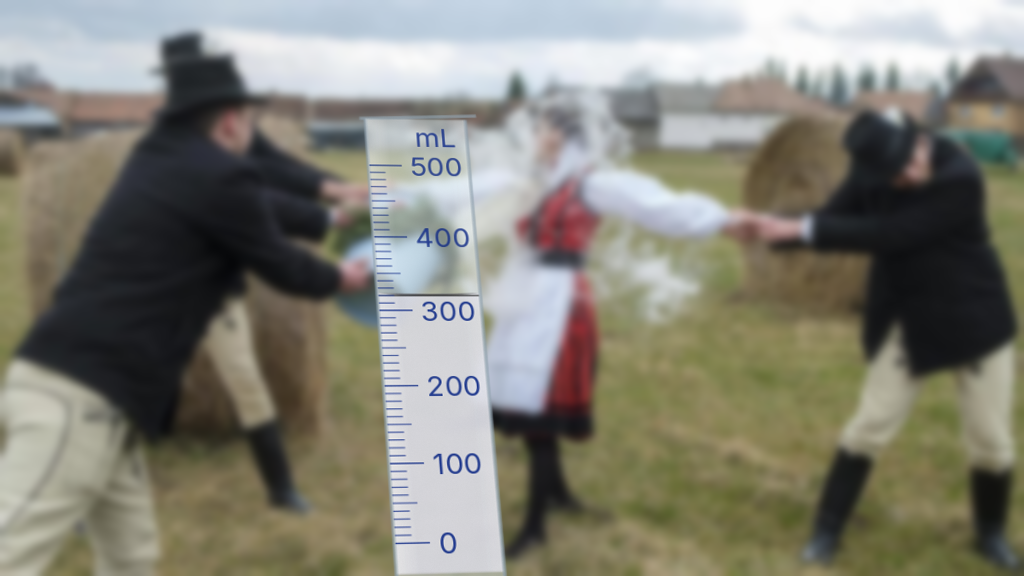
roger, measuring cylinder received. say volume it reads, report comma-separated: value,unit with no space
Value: 320,mL
